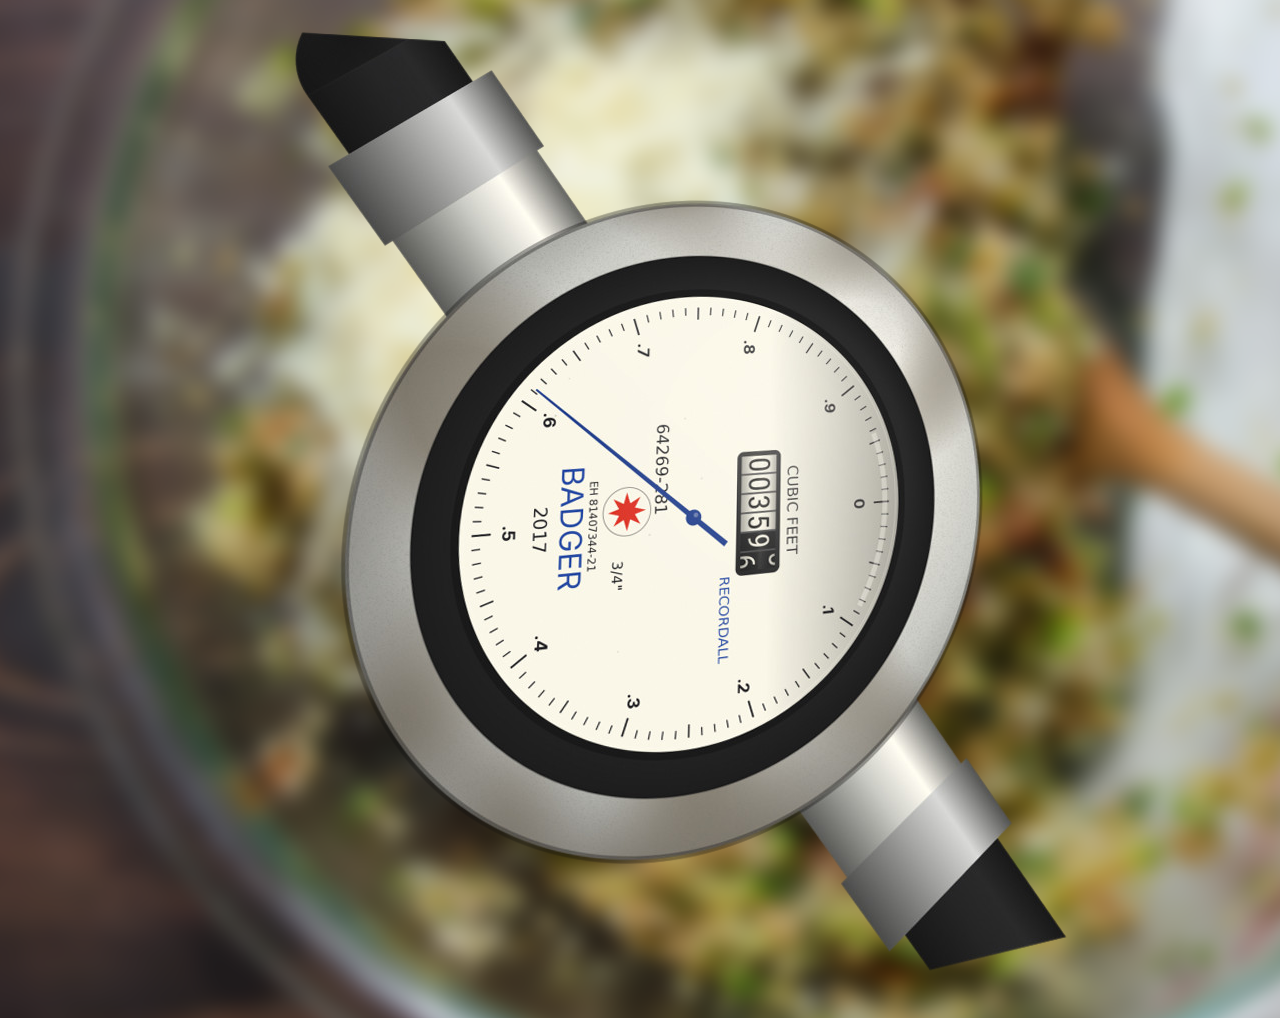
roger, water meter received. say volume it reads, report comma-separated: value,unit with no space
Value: 3595.61,ft³
